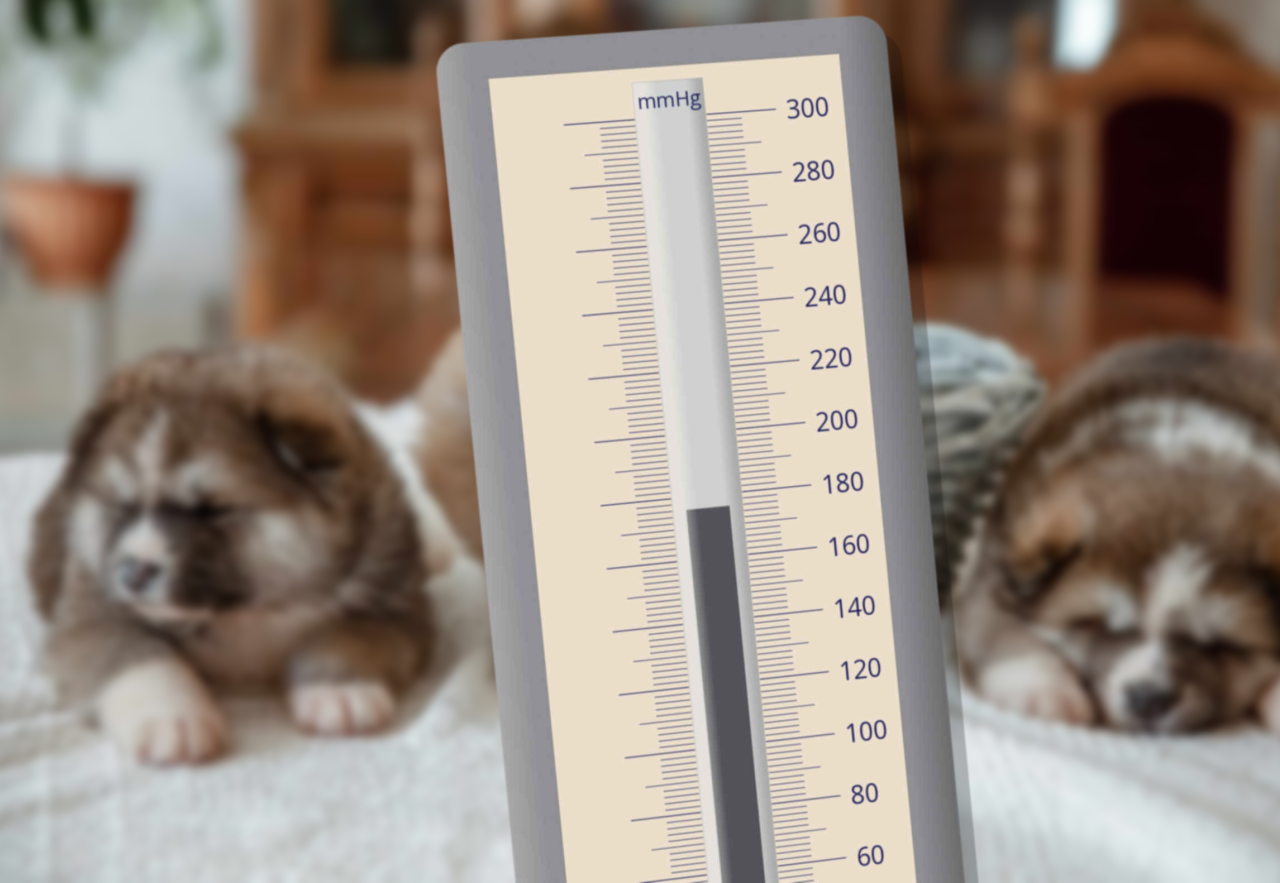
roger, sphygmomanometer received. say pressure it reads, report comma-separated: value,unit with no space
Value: 176,mmHg
